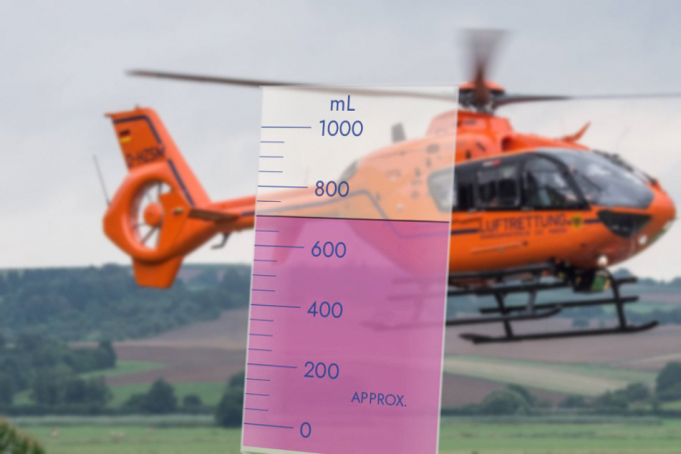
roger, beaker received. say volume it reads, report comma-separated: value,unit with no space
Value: 700,mL
